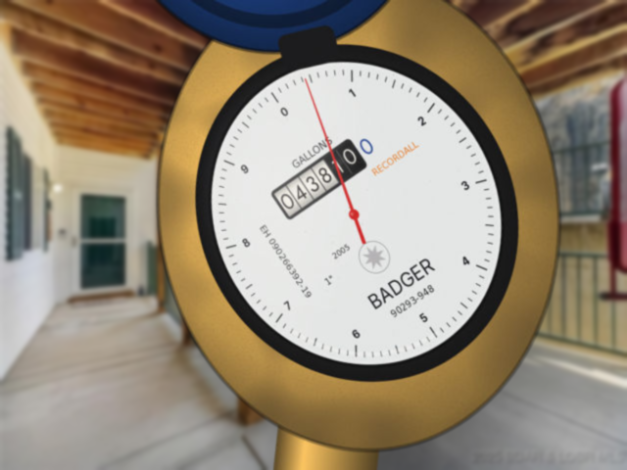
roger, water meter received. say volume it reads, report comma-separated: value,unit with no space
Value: 438100.4,gal
